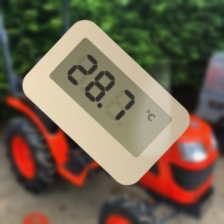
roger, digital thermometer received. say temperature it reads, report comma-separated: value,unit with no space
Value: 28.7,°C
